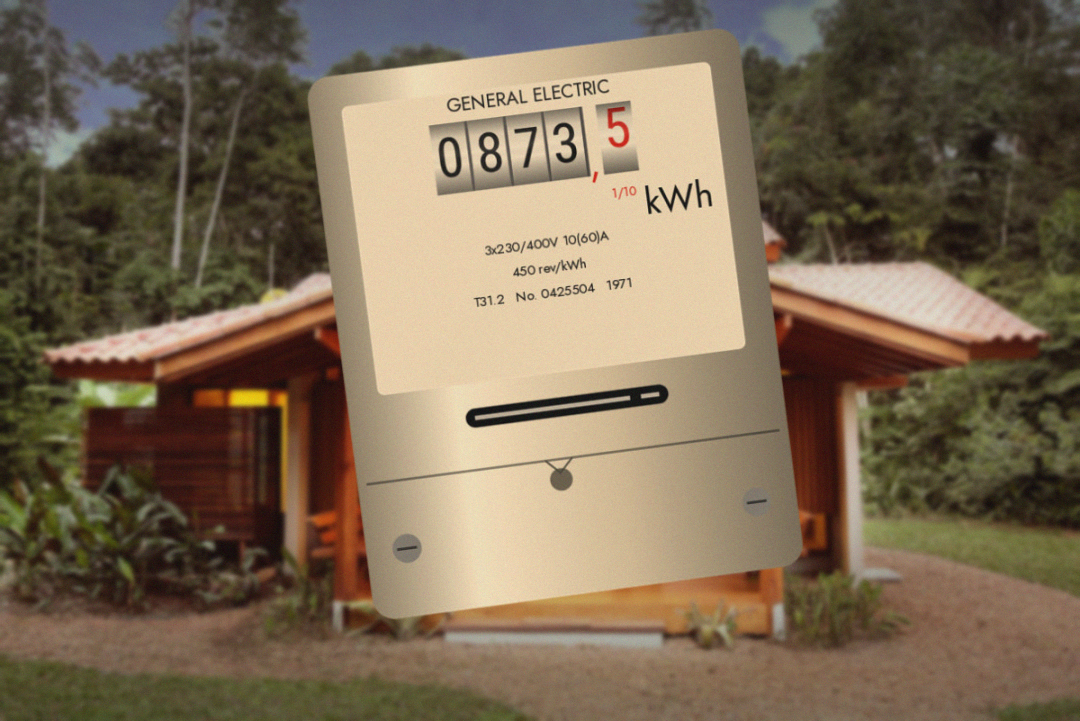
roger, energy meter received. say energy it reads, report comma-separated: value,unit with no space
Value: 873.5,kWh
